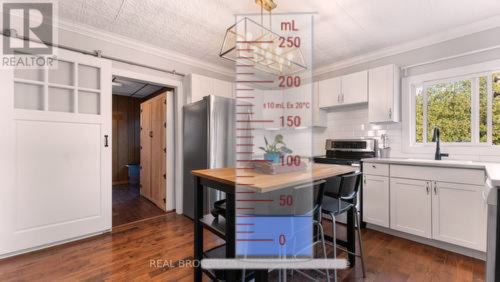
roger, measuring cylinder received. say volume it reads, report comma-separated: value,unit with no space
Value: 30,mL
